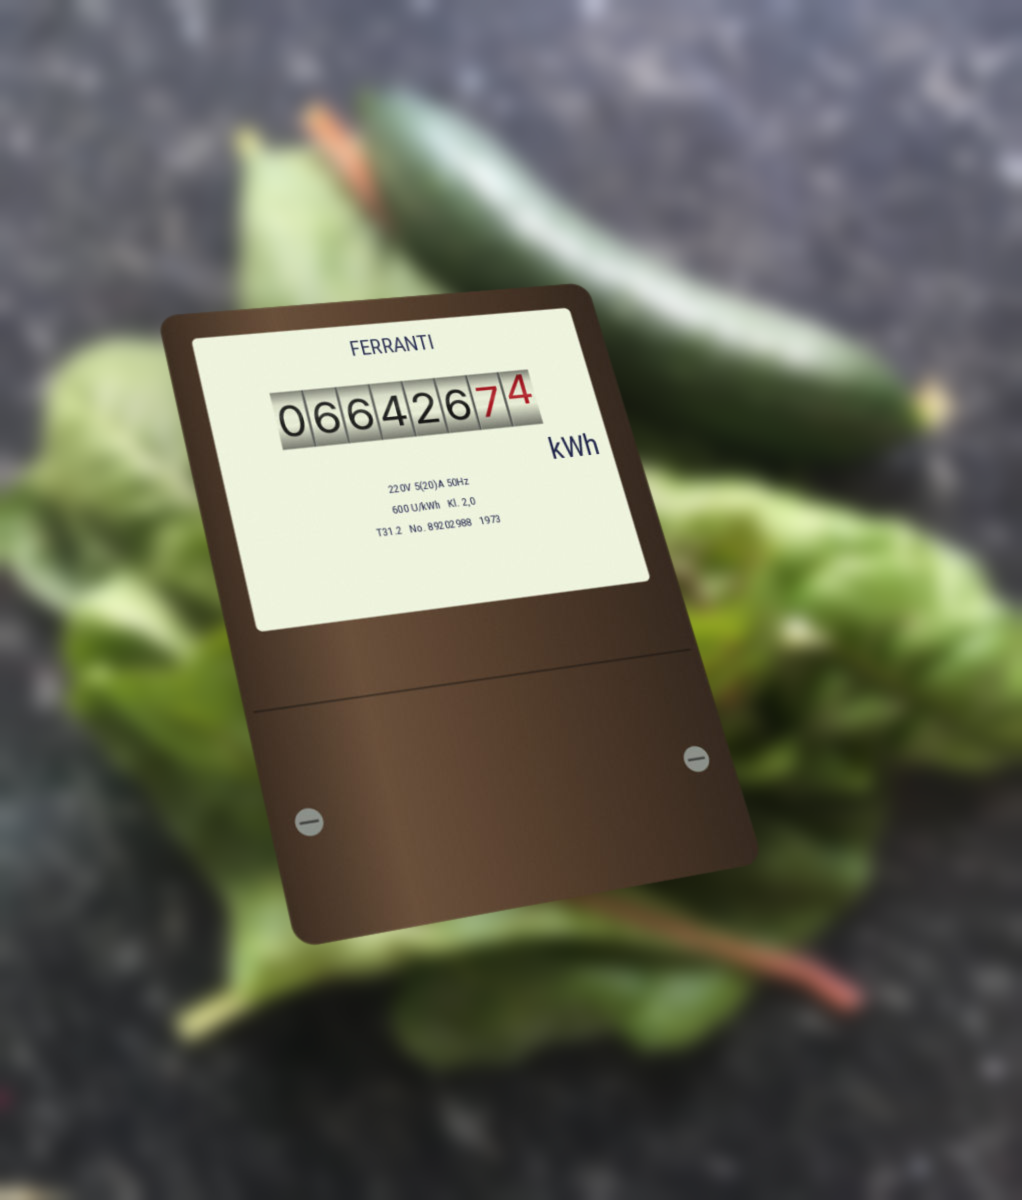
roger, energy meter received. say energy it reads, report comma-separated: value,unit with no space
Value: 66426.74,kWh
